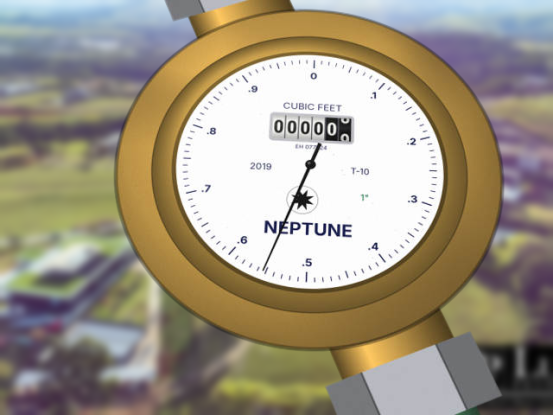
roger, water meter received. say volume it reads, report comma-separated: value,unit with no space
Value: 8.55,ft³
